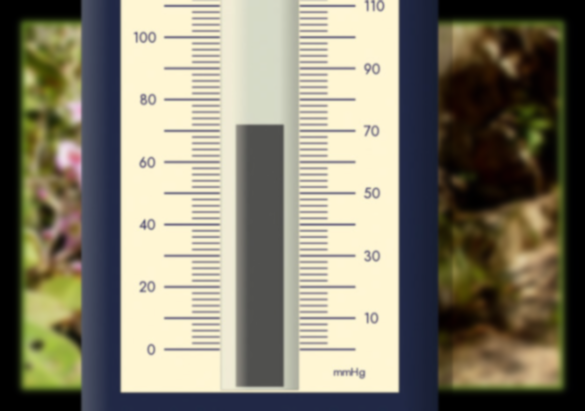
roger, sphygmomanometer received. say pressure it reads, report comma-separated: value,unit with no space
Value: 72,mmHg
